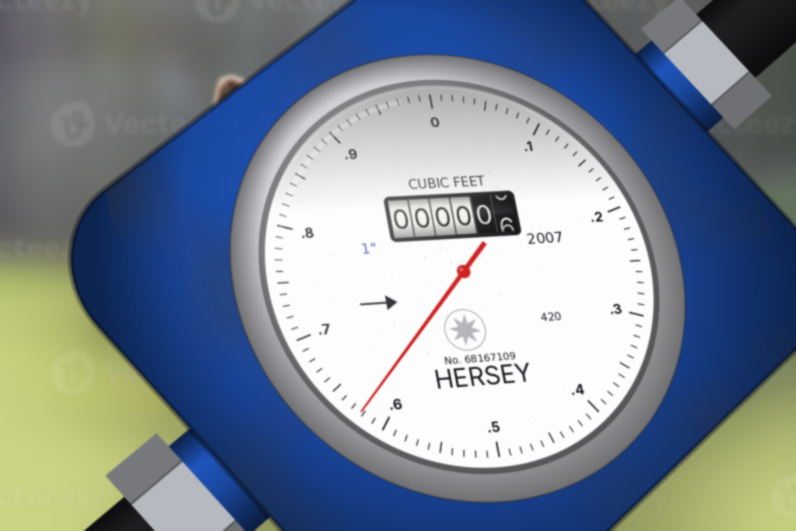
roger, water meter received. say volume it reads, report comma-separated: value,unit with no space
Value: 5.62,ft³
